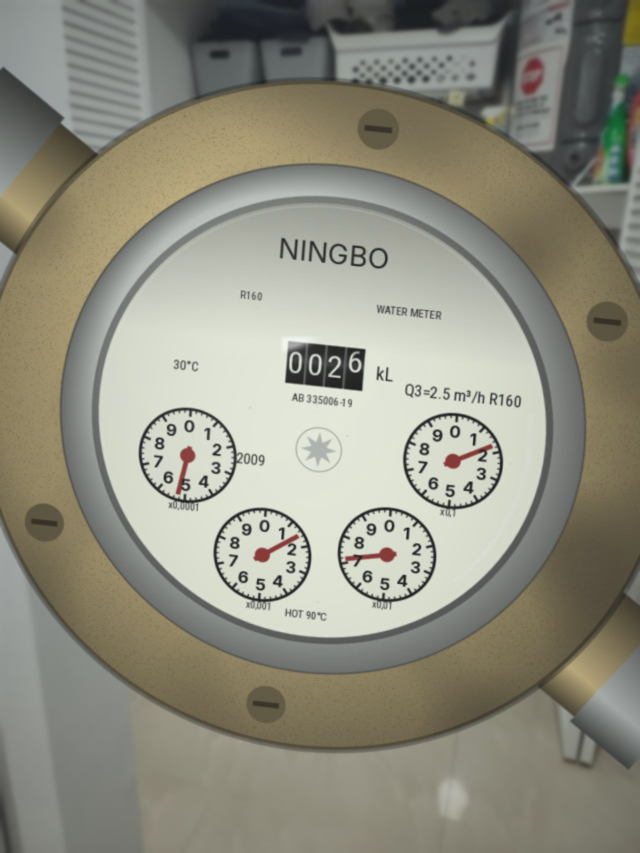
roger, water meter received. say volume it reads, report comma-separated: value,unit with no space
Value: 26.1715,kL
